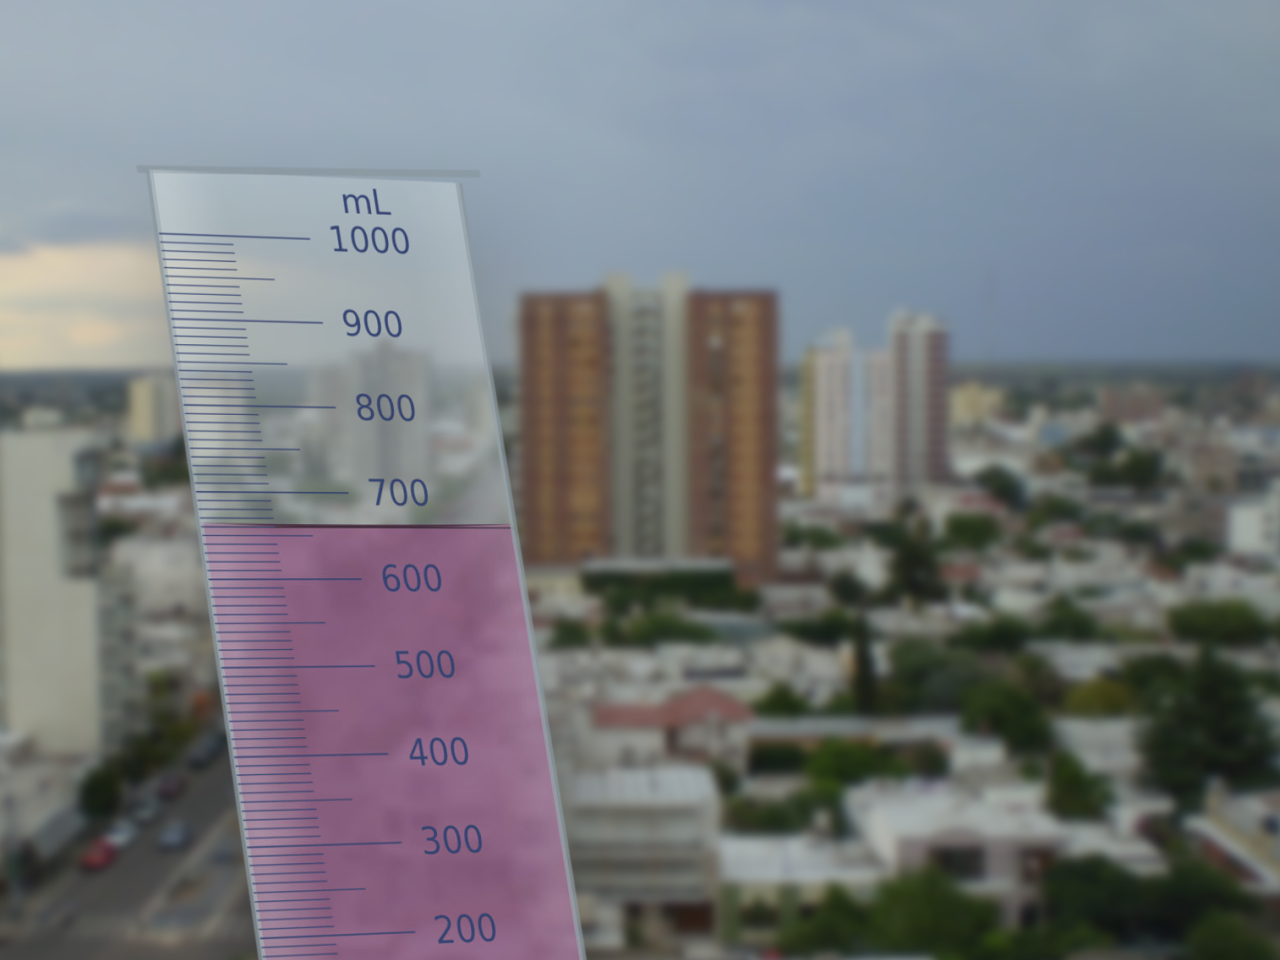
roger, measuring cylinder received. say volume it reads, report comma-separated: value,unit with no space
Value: 660,mL
